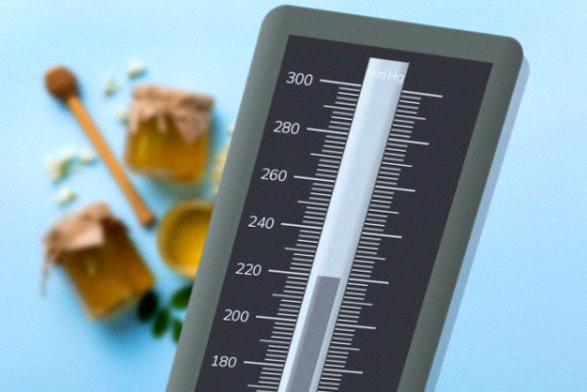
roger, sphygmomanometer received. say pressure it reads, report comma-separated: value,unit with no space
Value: 220,mmHg
